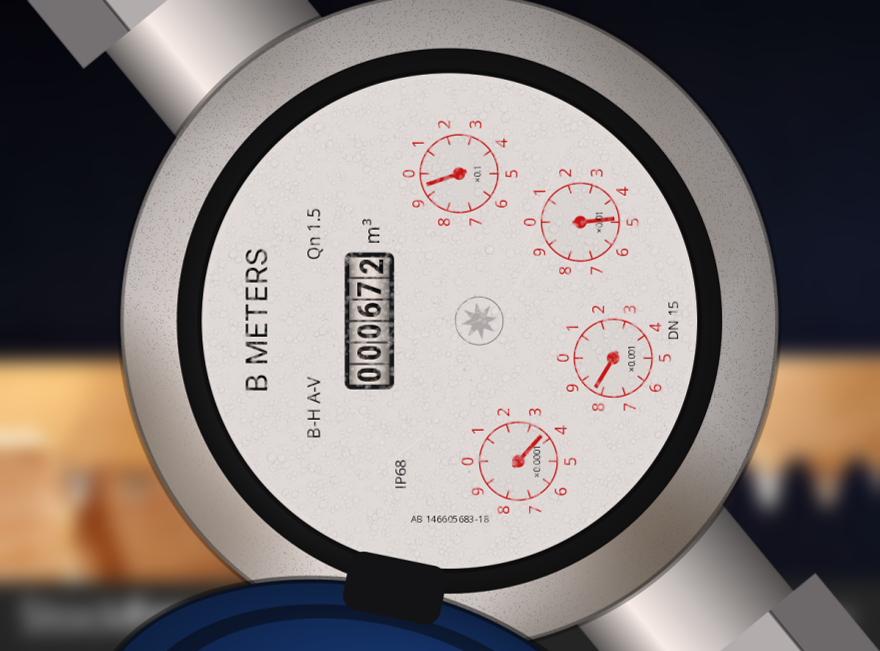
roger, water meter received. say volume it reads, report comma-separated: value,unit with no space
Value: 671.9483,m³
